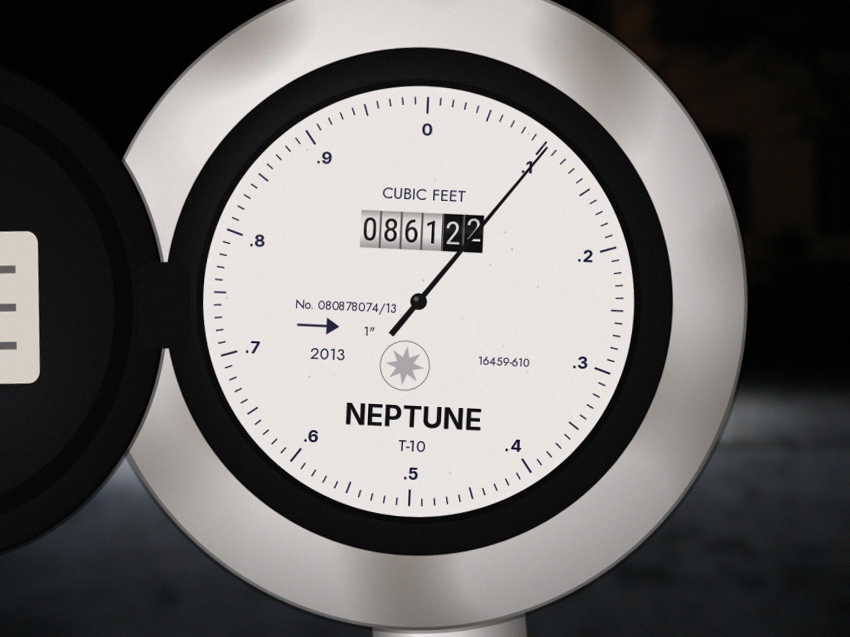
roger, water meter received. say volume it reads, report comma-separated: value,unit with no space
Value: 86122.10,ft³
